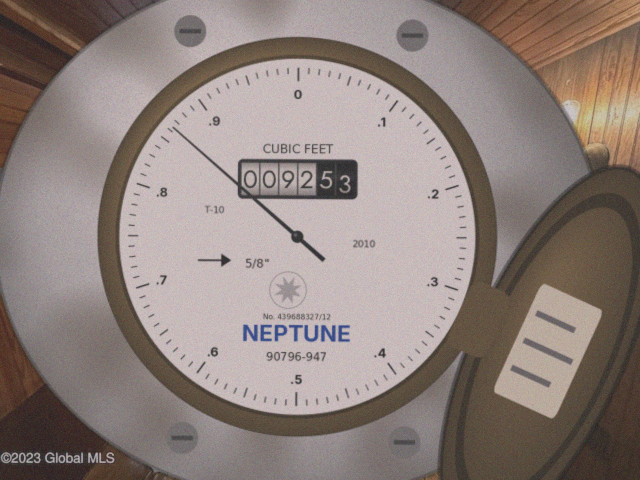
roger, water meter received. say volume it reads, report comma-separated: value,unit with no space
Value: 9252.86,ft³
